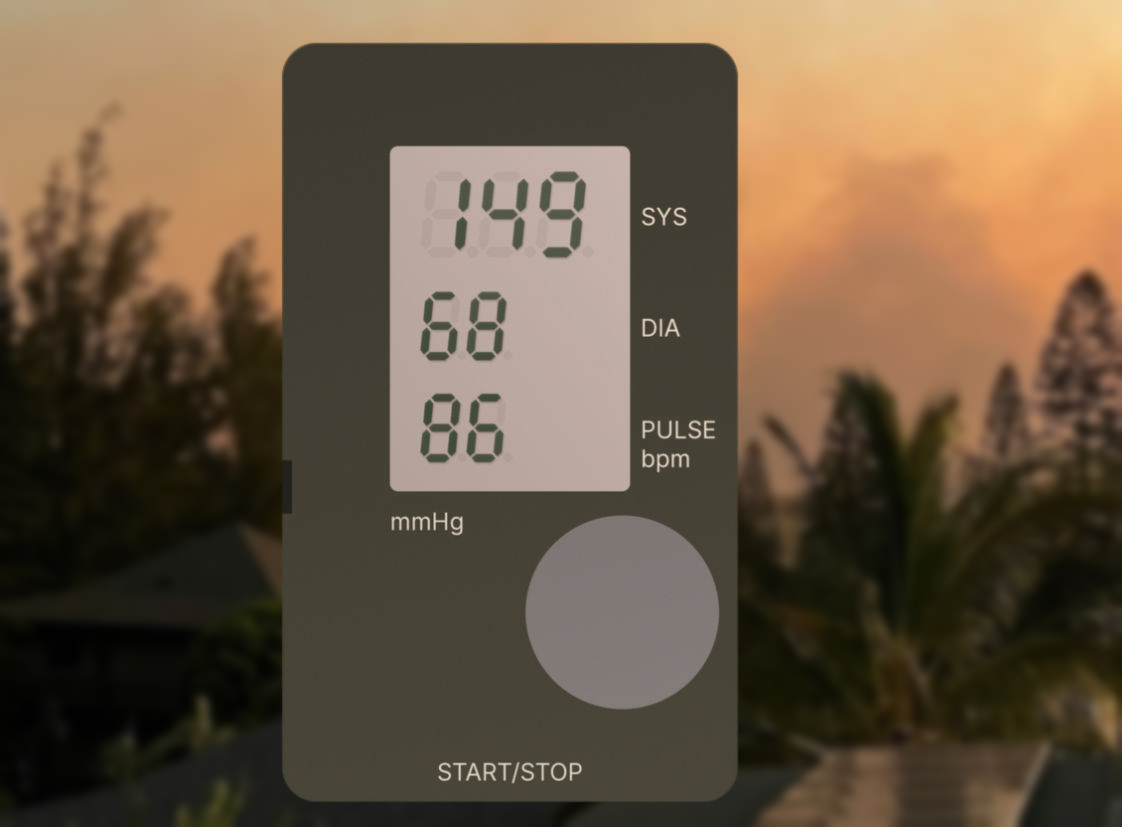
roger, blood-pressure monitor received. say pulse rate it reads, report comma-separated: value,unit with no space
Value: 86,bpm
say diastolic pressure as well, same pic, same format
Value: 68,mmHg
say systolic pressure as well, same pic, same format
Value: 149,mmHg
